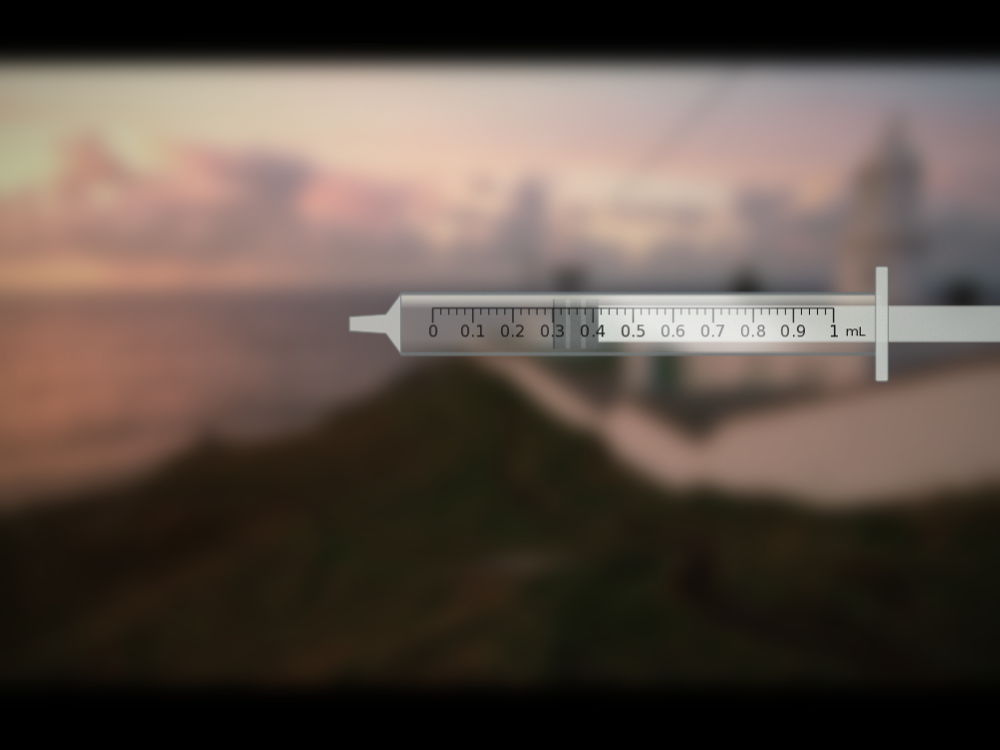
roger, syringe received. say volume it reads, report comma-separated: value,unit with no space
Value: 0.3,mL
